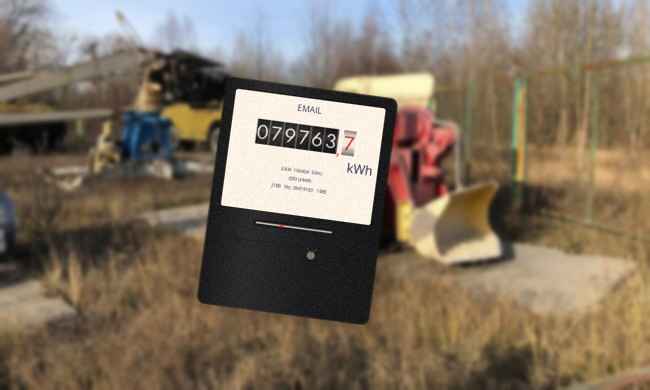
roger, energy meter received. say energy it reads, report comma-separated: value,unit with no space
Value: 79763.7,kWh
